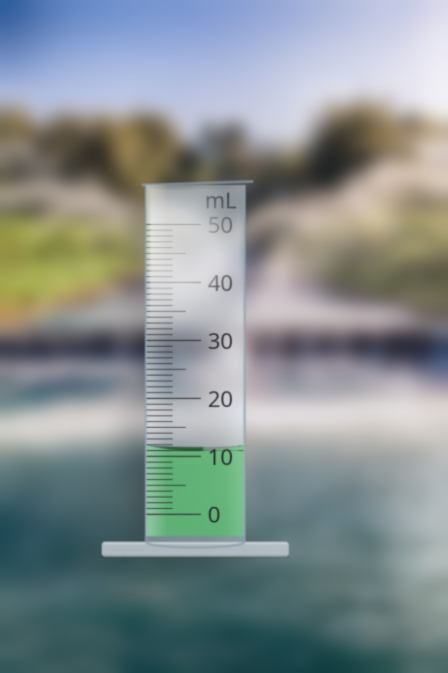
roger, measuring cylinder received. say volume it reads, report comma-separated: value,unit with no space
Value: 11,mL
